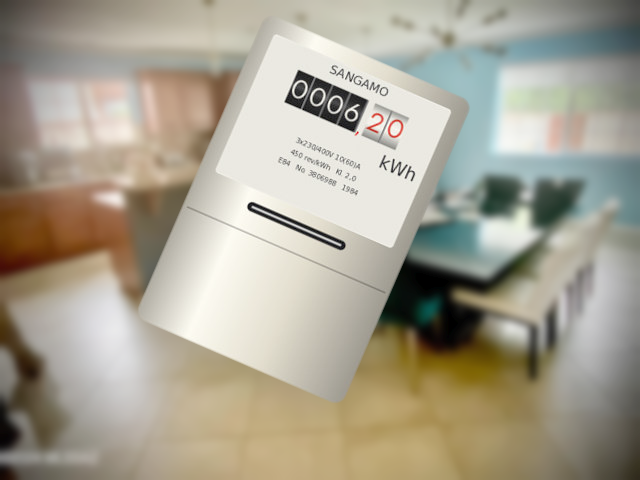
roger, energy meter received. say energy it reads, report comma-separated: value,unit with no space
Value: 6.20,kWh
